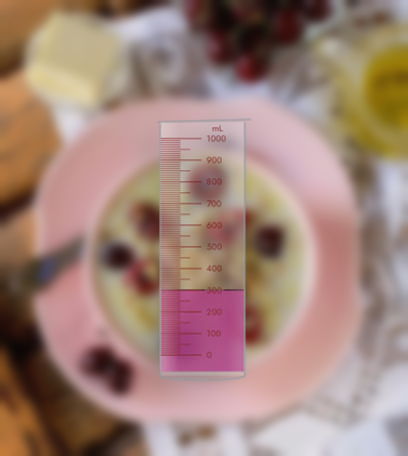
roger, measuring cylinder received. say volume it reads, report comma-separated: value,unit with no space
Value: 300,mL
